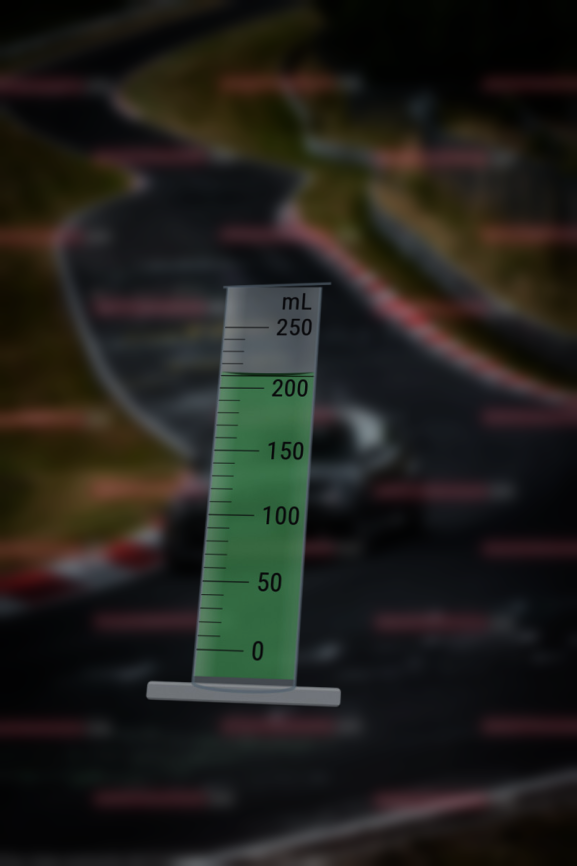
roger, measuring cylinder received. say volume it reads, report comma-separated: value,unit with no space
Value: 210,mL
